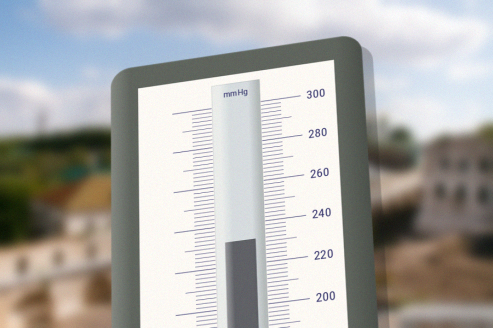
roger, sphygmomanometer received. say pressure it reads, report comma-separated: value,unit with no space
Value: 232,mmHg
